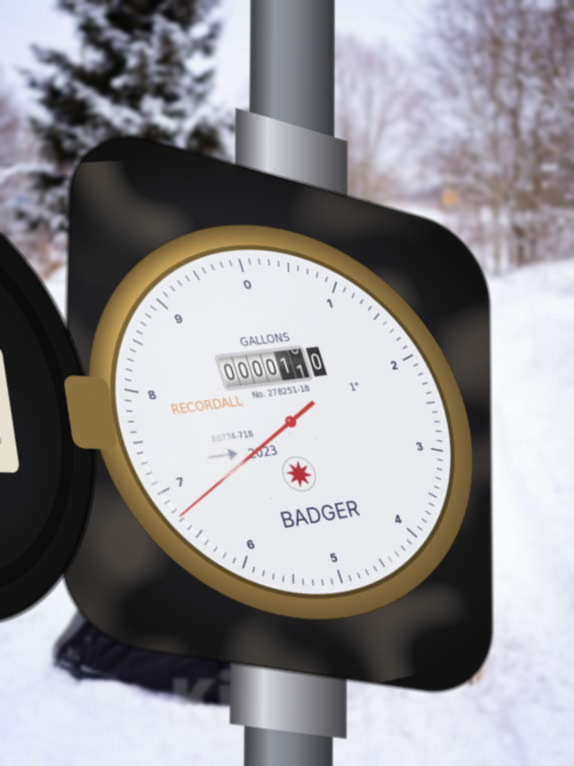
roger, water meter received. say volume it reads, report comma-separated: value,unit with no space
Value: 106.7,gal
